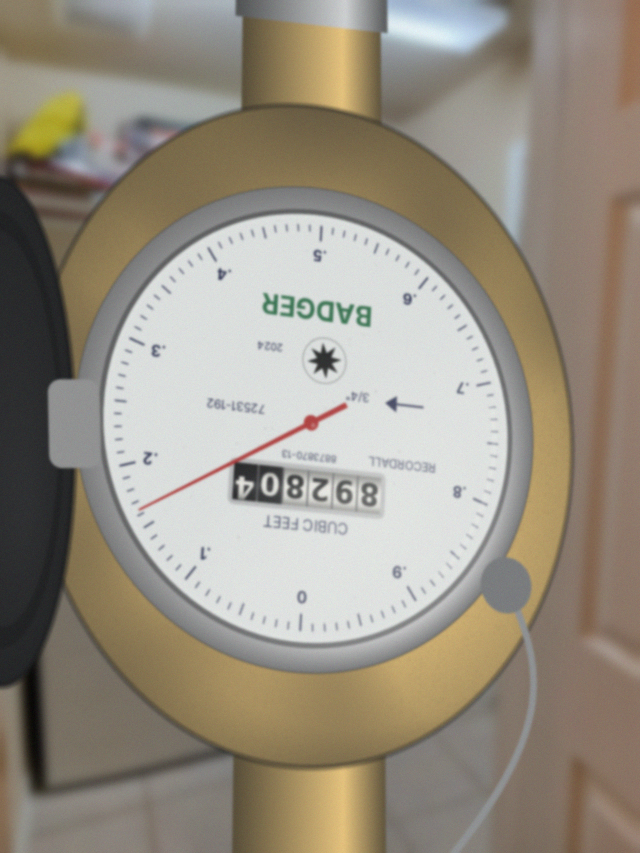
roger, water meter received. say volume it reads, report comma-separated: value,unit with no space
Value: 892804.16,ft³
